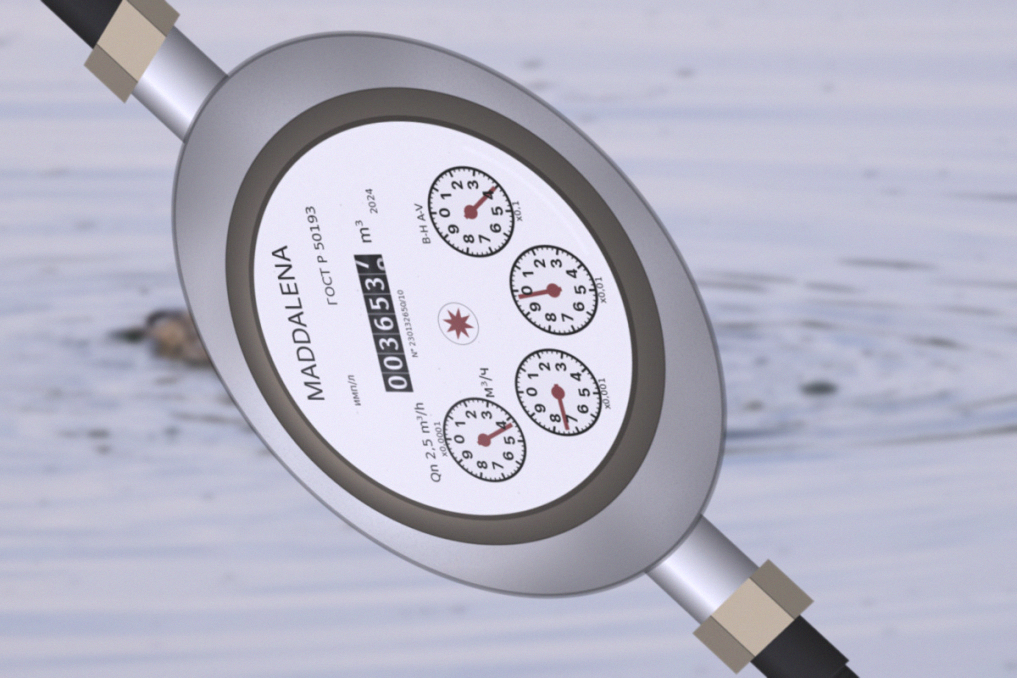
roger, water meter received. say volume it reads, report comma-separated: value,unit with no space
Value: 36537.3974,m³
